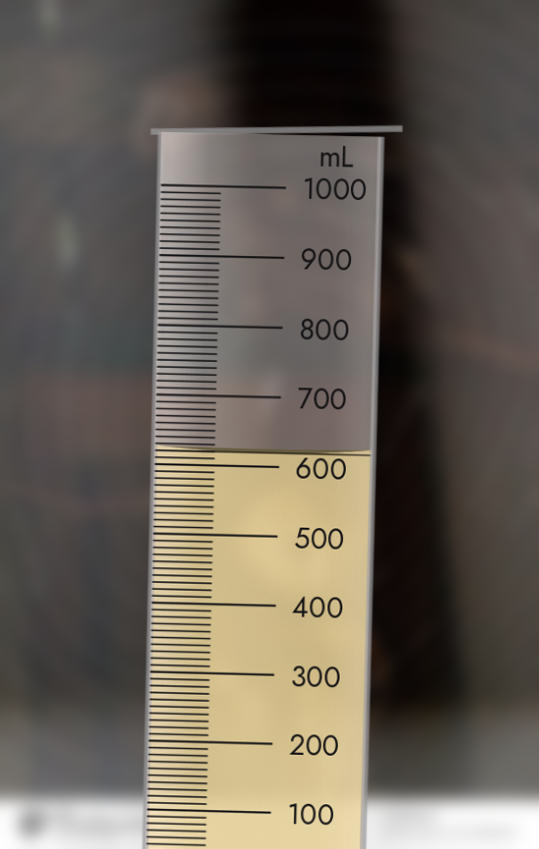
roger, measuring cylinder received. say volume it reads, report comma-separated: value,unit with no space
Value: 620,mL
